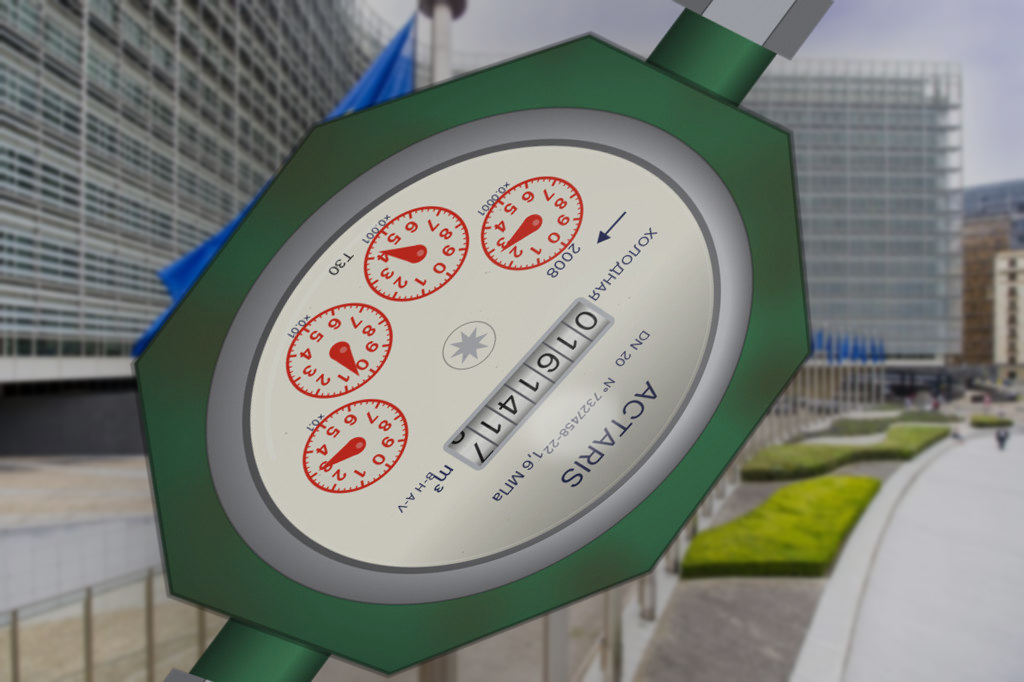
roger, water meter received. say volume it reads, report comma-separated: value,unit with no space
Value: 161417.3042,m³
